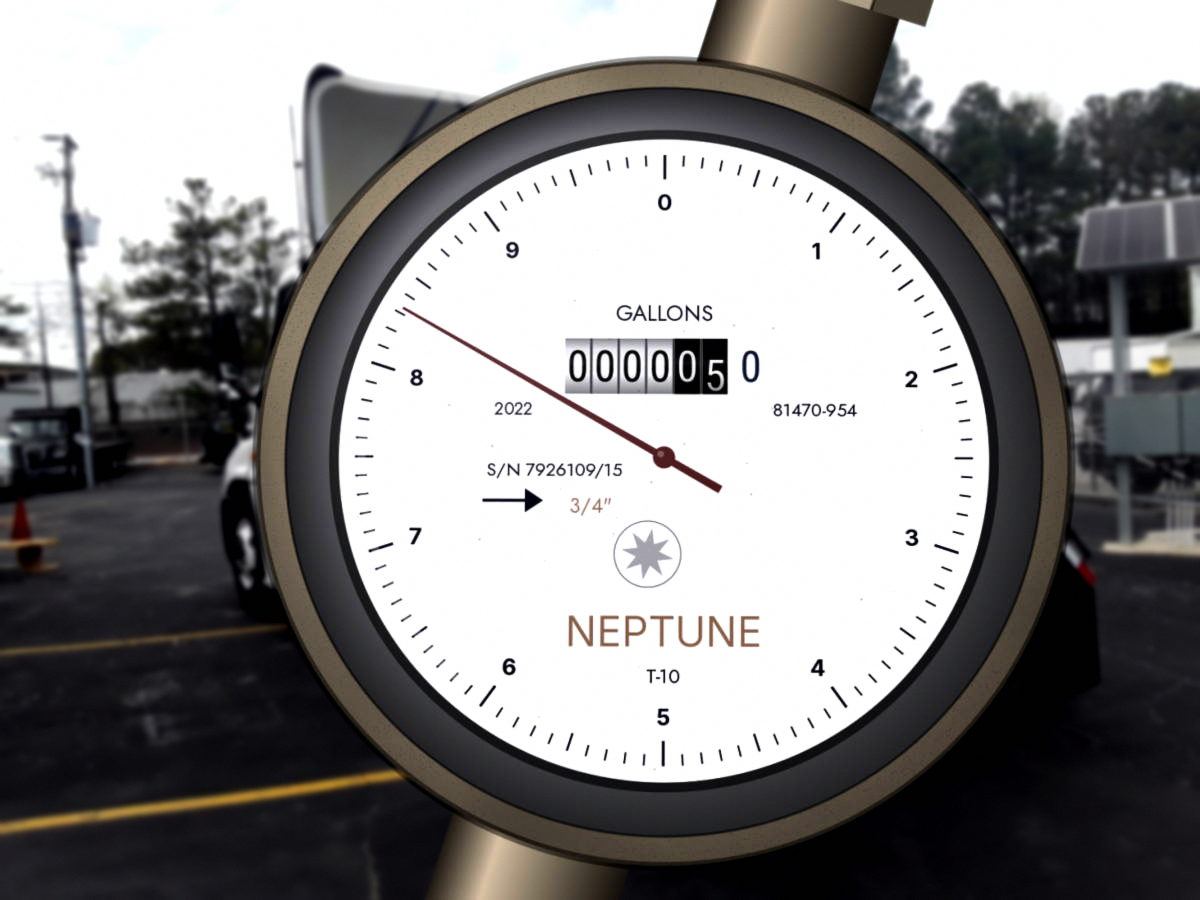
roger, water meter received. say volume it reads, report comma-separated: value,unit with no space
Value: 48.3,gal
